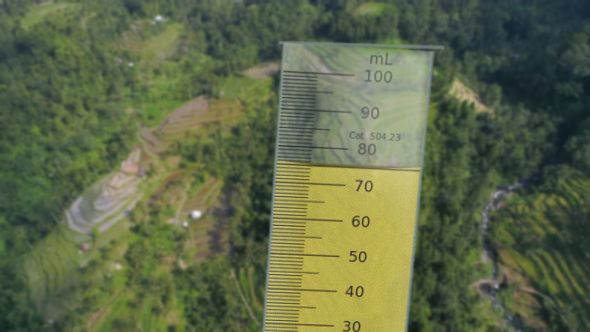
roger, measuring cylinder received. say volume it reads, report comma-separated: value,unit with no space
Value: 75,mL
